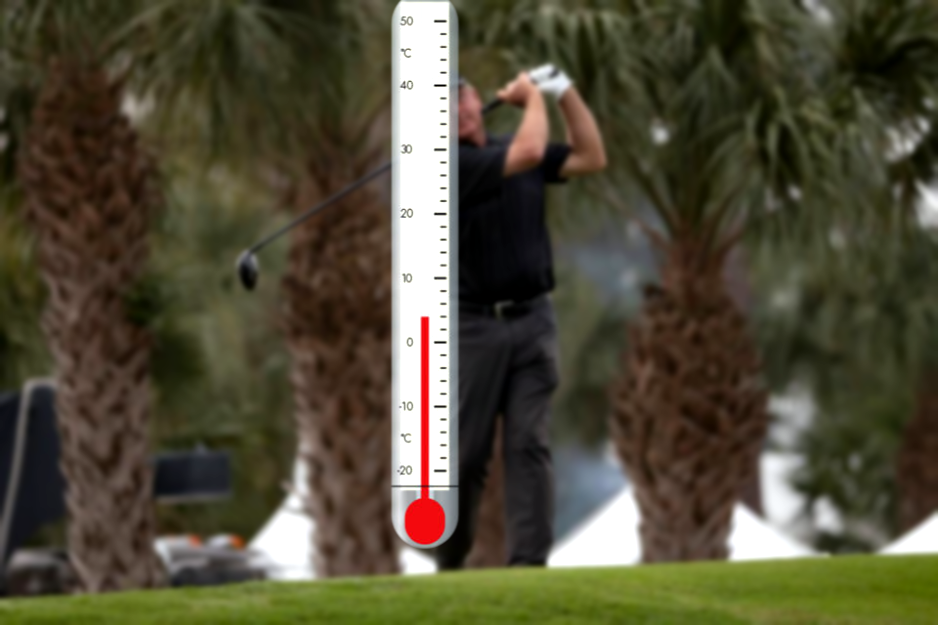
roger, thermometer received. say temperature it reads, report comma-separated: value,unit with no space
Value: 4,°C
